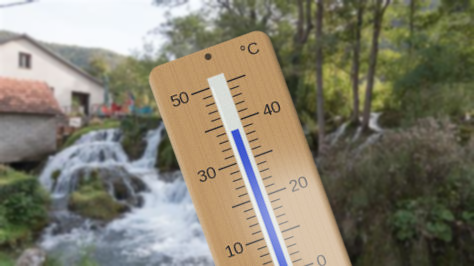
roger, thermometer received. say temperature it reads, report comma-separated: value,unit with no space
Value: 38,°C
